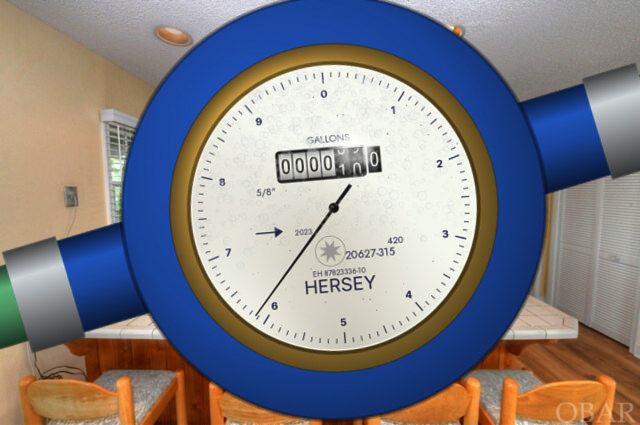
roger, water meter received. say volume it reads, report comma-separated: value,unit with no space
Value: 96.1,gal
